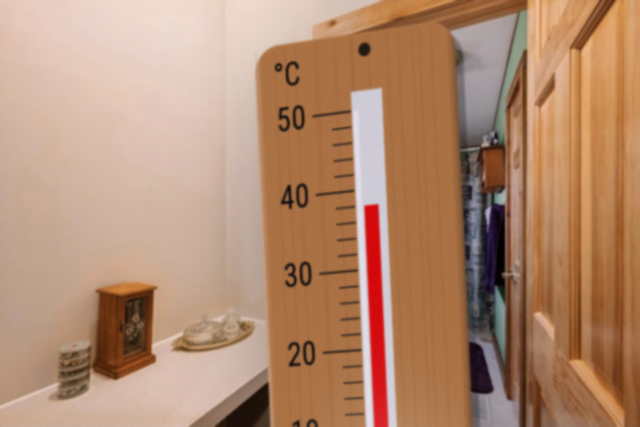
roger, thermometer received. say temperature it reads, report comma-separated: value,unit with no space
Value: 38,°C
